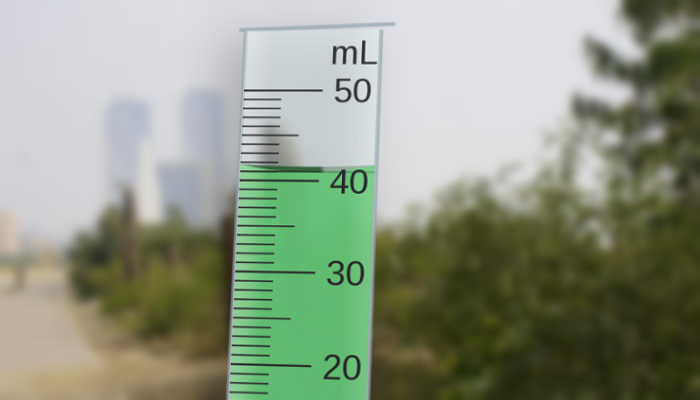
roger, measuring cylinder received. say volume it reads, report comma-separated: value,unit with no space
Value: 41,mL
